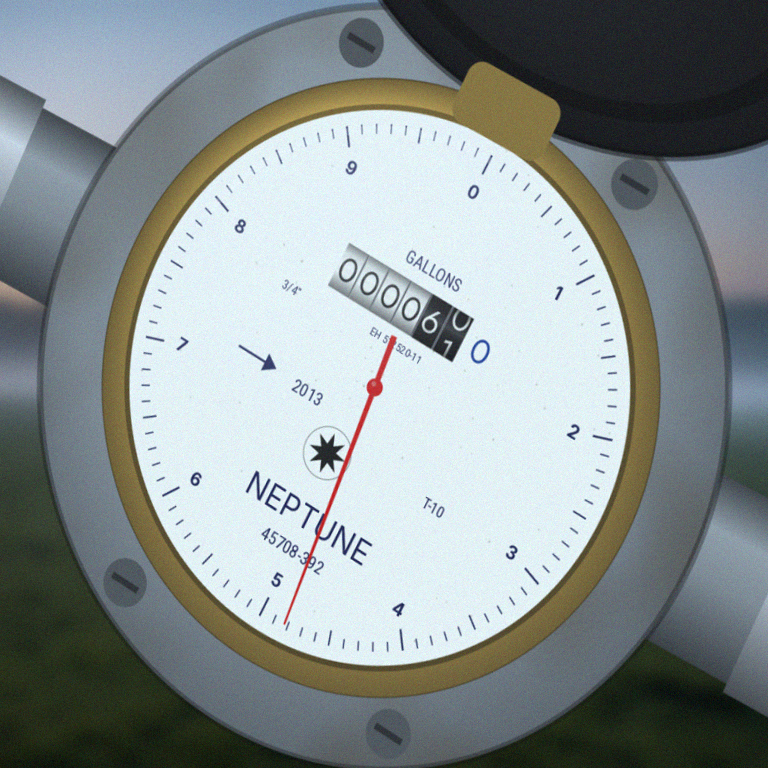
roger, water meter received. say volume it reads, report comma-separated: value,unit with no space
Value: 604.8,gal
